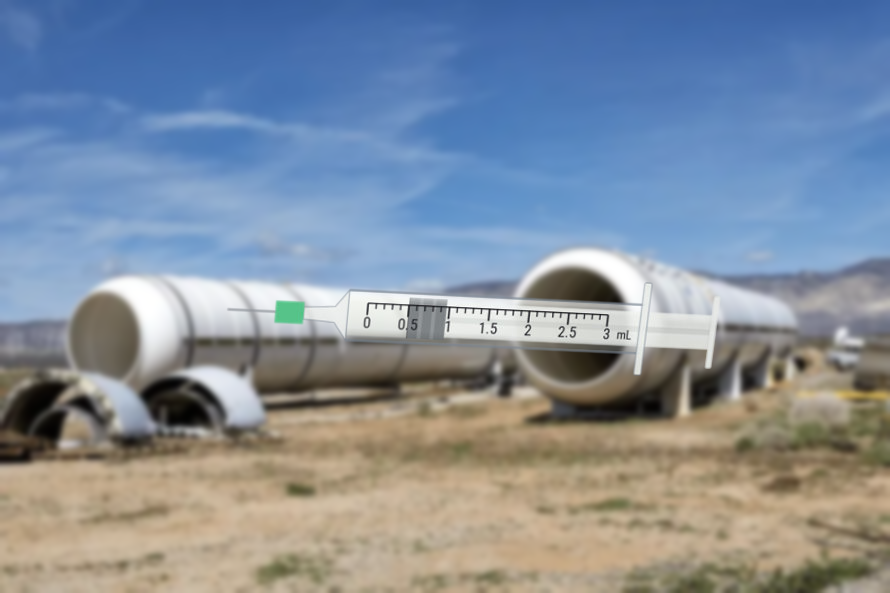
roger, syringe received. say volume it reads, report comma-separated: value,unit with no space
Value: 0.5,mL
